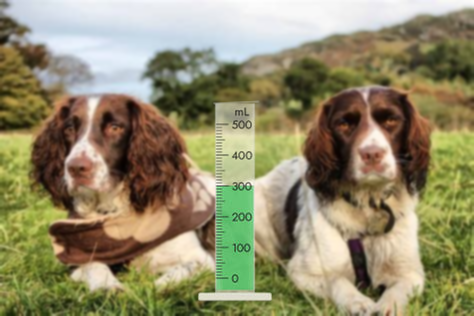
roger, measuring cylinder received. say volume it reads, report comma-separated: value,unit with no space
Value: 300,mL
